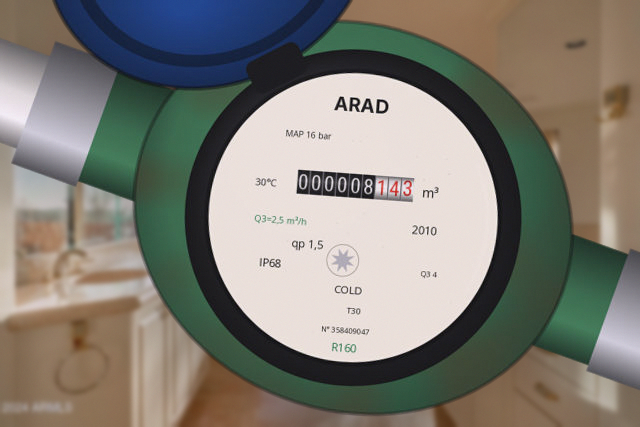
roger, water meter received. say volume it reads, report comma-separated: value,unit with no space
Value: 8.143,m³
